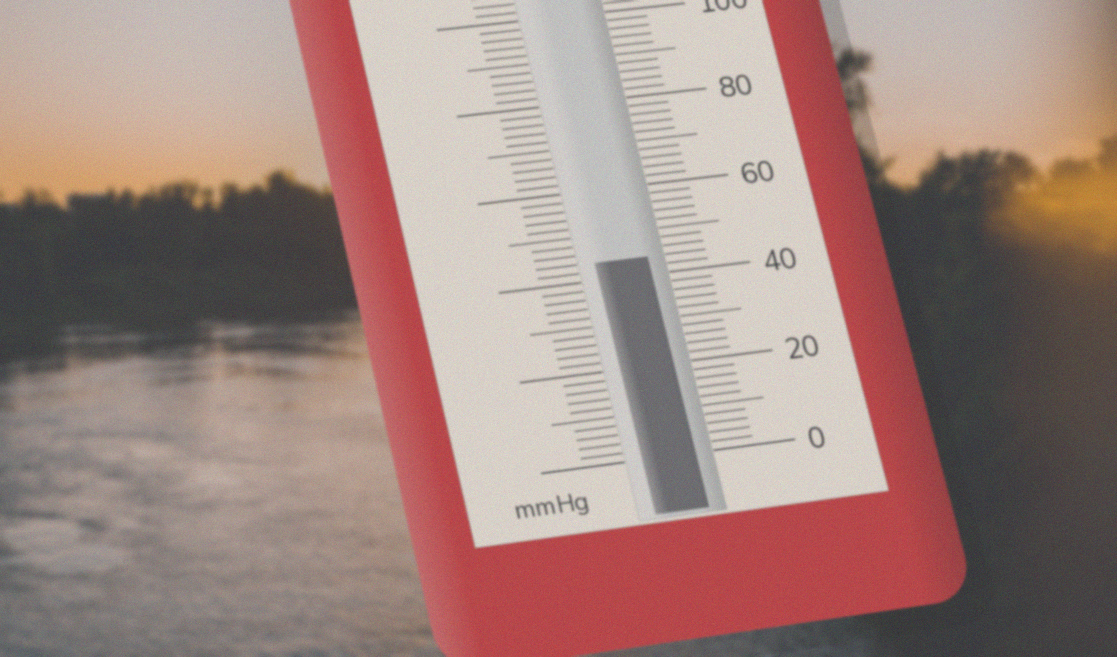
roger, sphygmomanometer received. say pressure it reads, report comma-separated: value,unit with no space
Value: 44,mmHg
